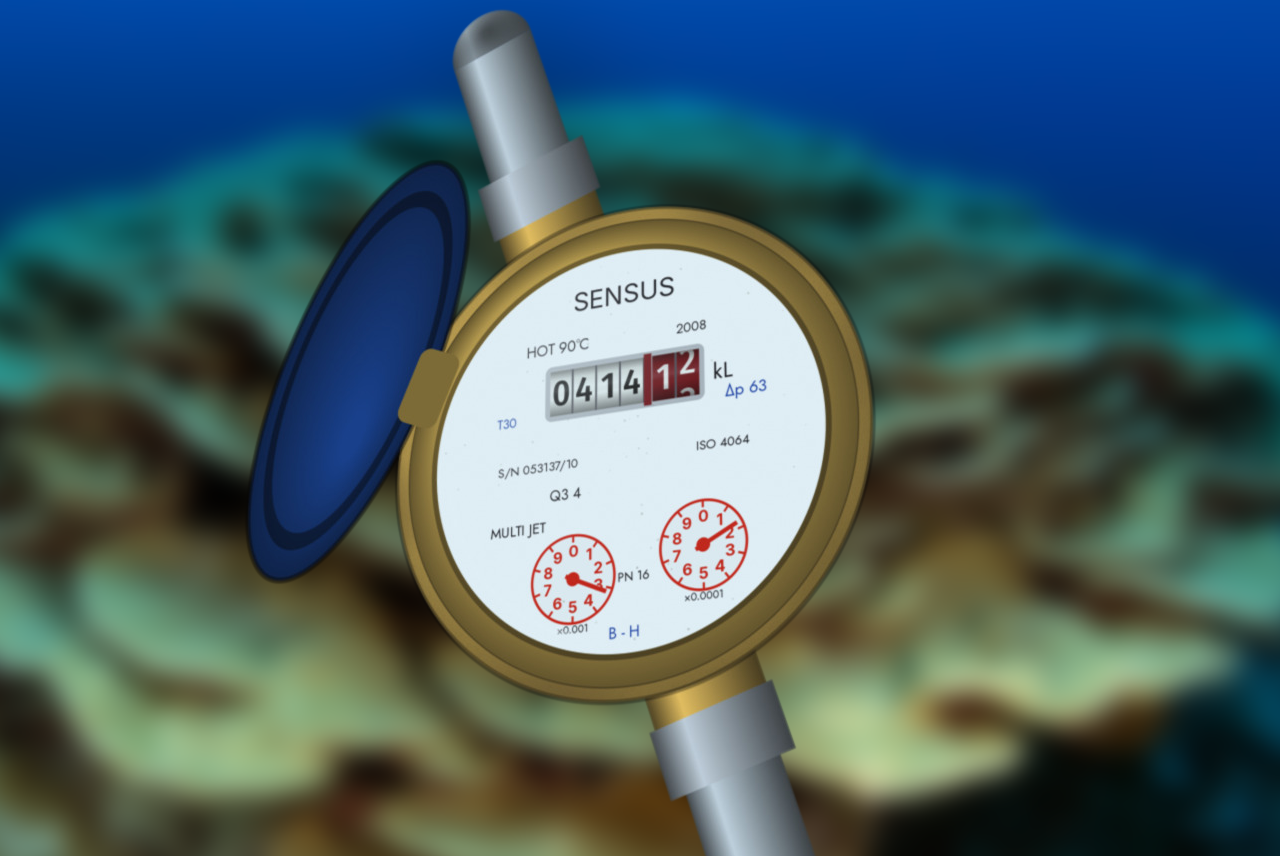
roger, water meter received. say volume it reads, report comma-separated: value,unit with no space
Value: 414.1231,kL
